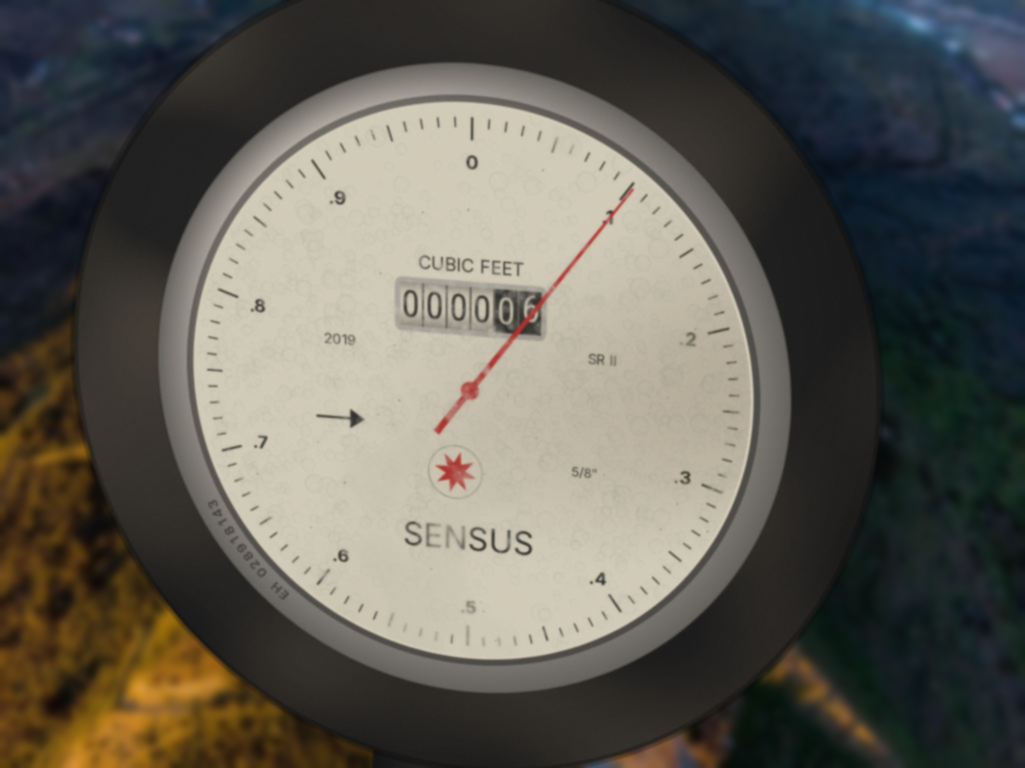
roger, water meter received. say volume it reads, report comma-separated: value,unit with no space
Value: 6.10,ft³
